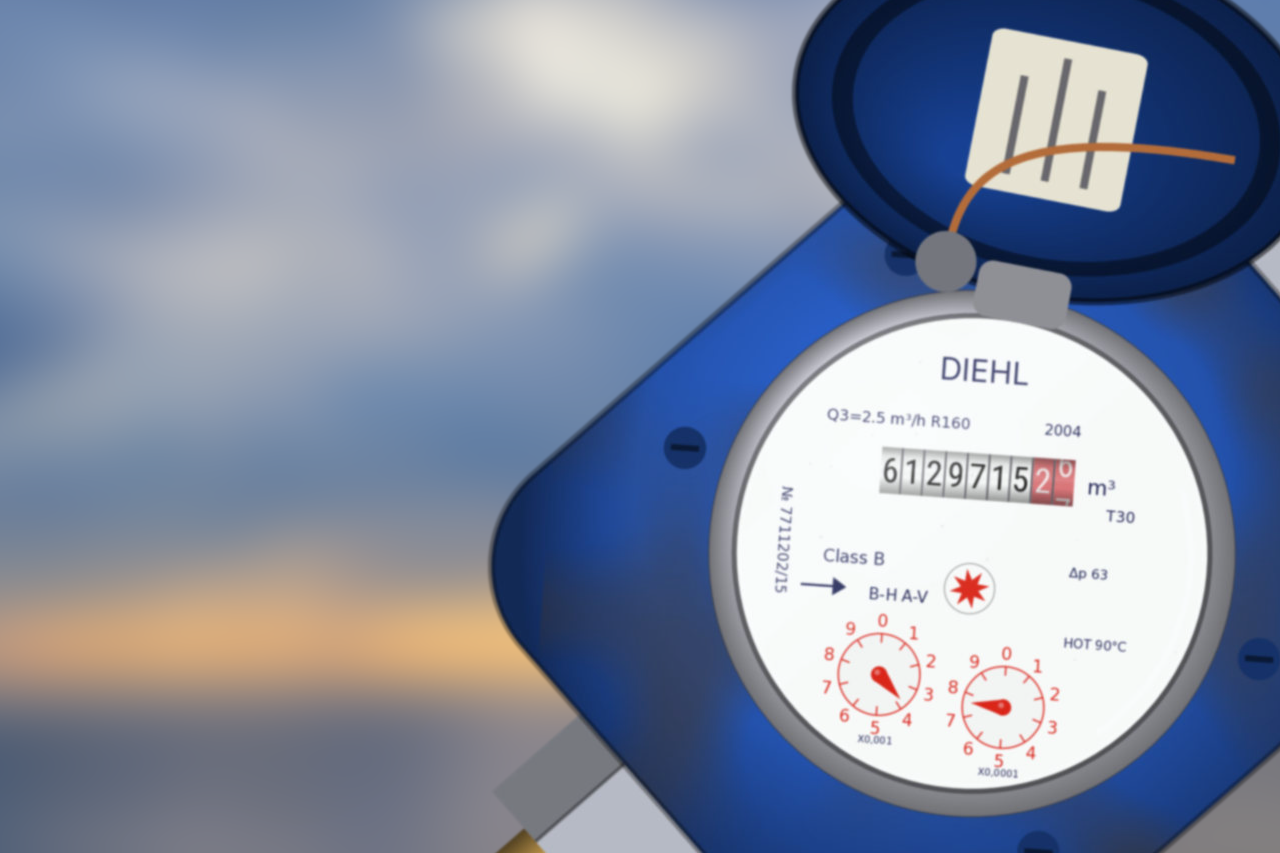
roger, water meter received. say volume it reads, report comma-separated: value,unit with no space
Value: 6129715.2637,m³
